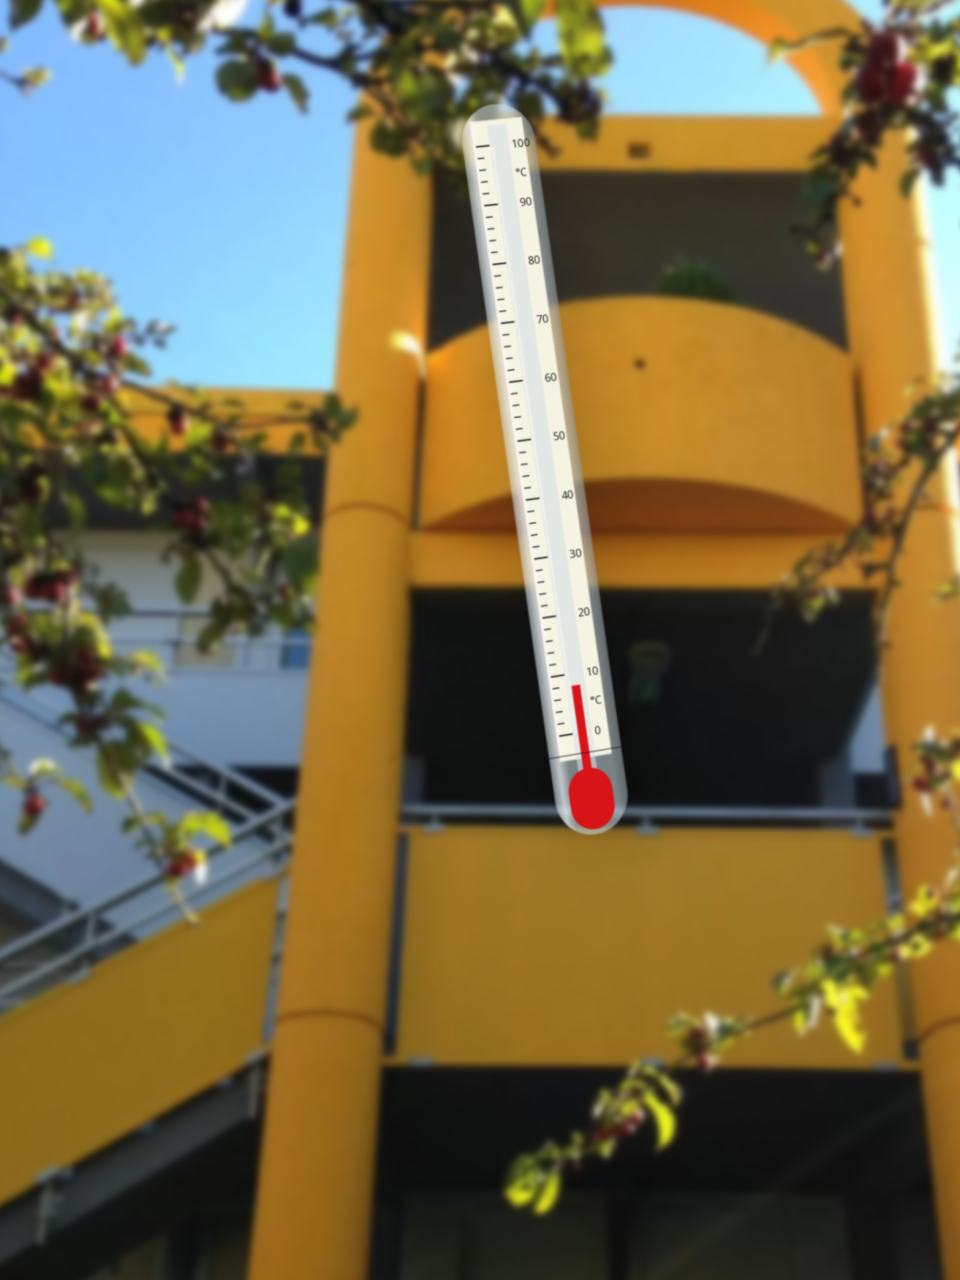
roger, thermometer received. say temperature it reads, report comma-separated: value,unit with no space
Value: 8,°C
